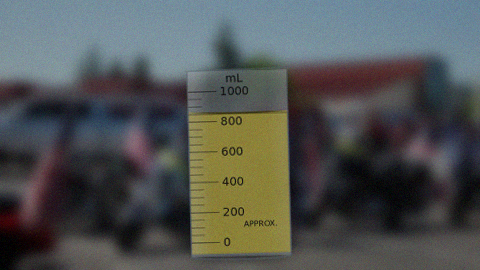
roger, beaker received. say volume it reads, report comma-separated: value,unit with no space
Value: 850,mL
